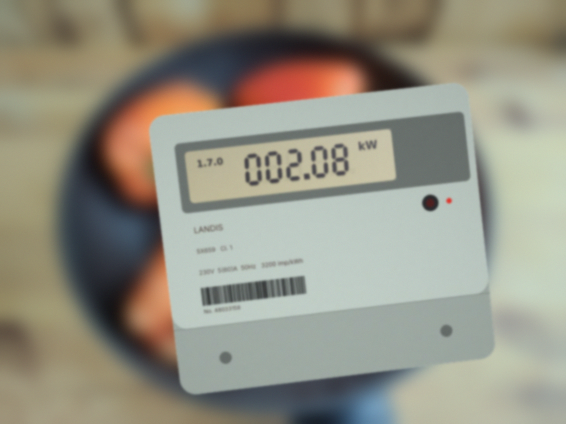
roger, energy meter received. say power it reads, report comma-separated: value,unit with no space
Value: 2.08,kW
